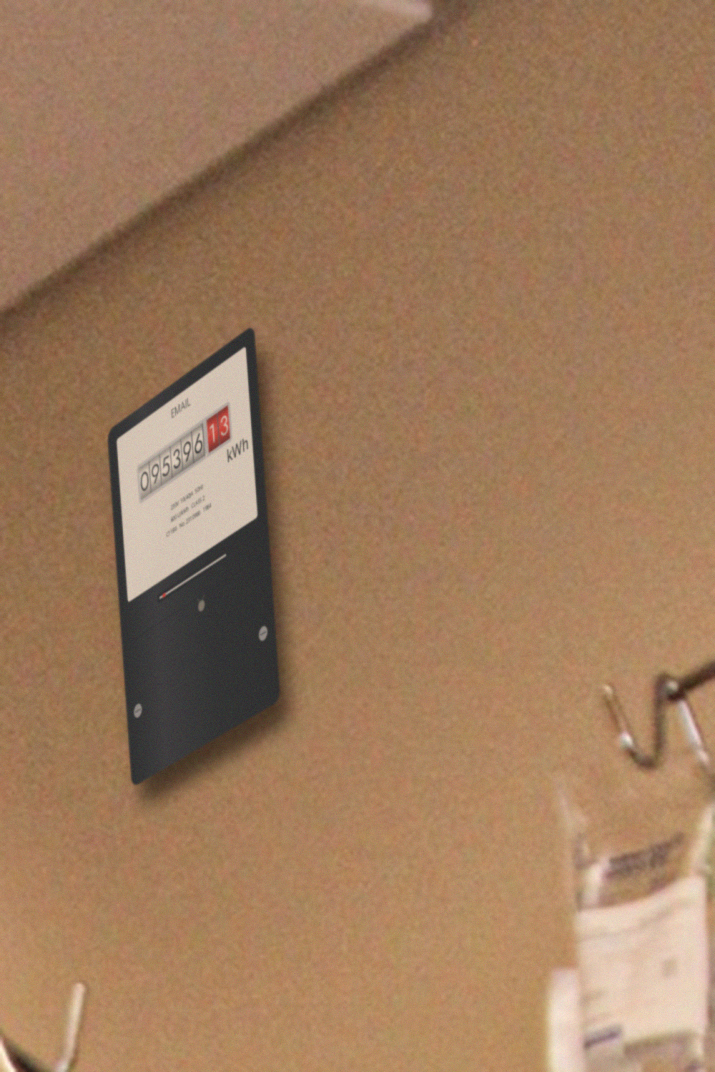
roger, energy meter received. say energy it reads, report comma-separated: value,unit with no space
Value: 95396.13,kWh
